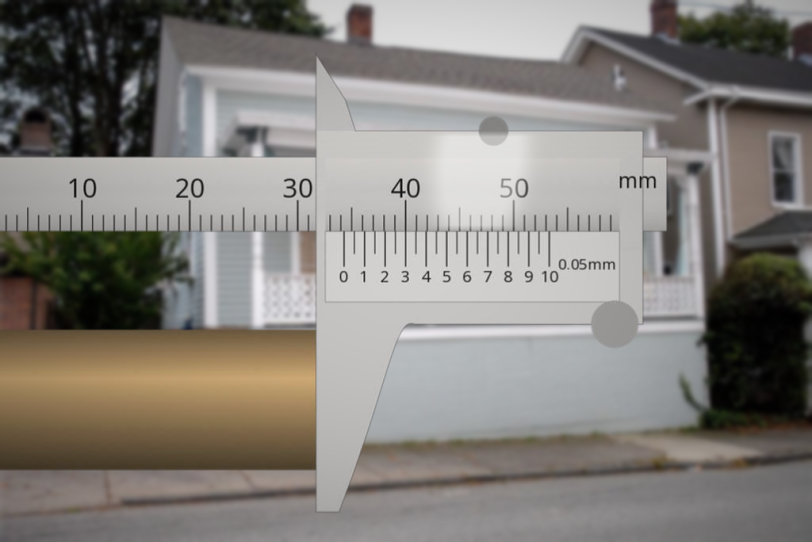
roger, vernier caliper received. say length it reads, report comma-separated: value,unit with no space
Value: 34.3,mm
